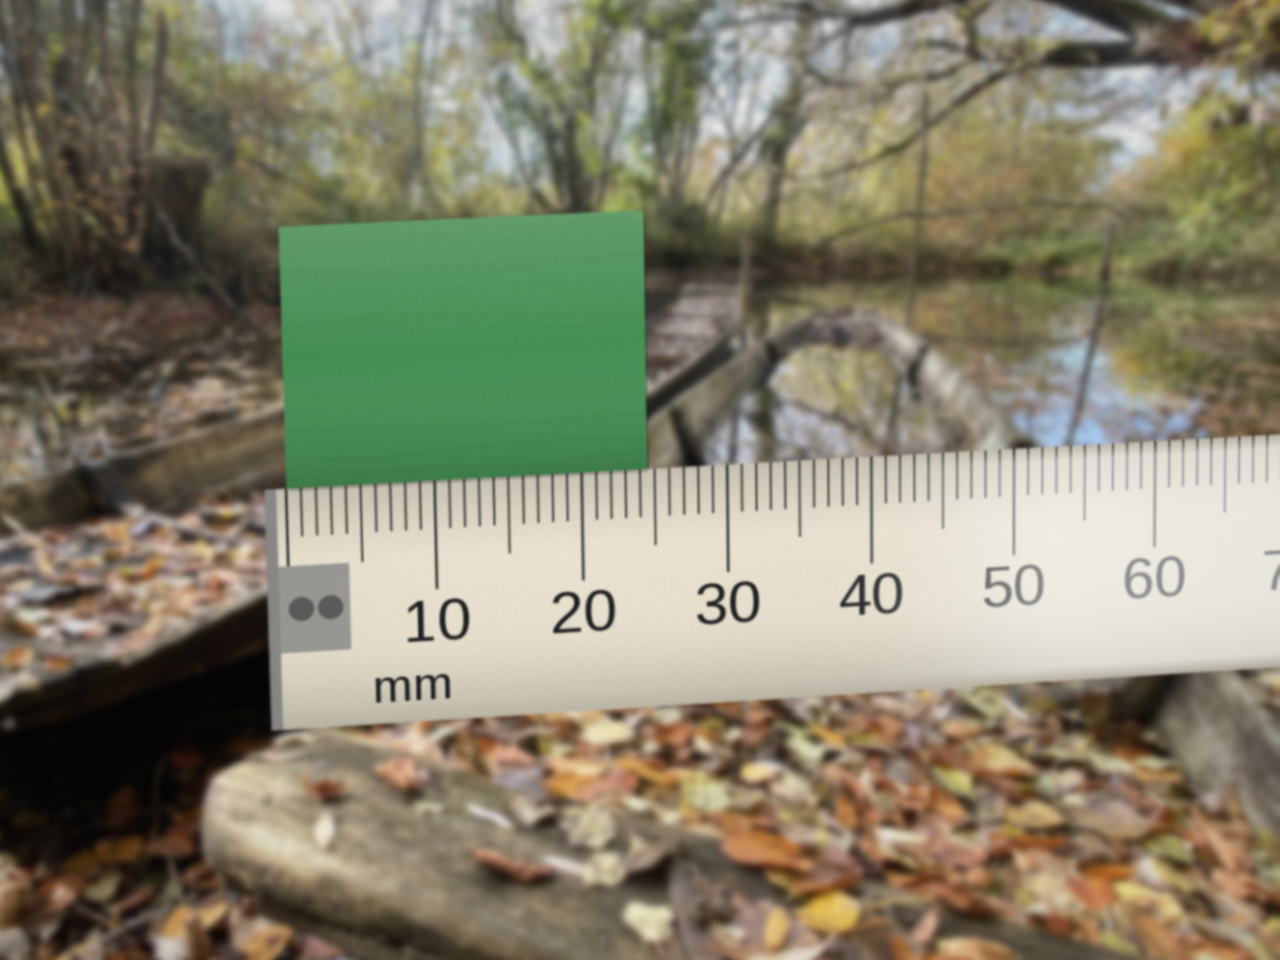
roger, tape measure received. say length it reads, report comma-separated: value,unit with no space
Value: 24.5,mm
